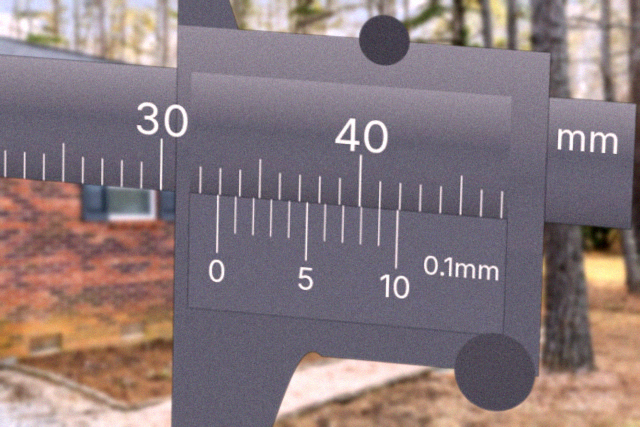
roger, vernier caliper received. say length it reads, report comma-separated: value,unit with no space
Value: 32.9,mm
